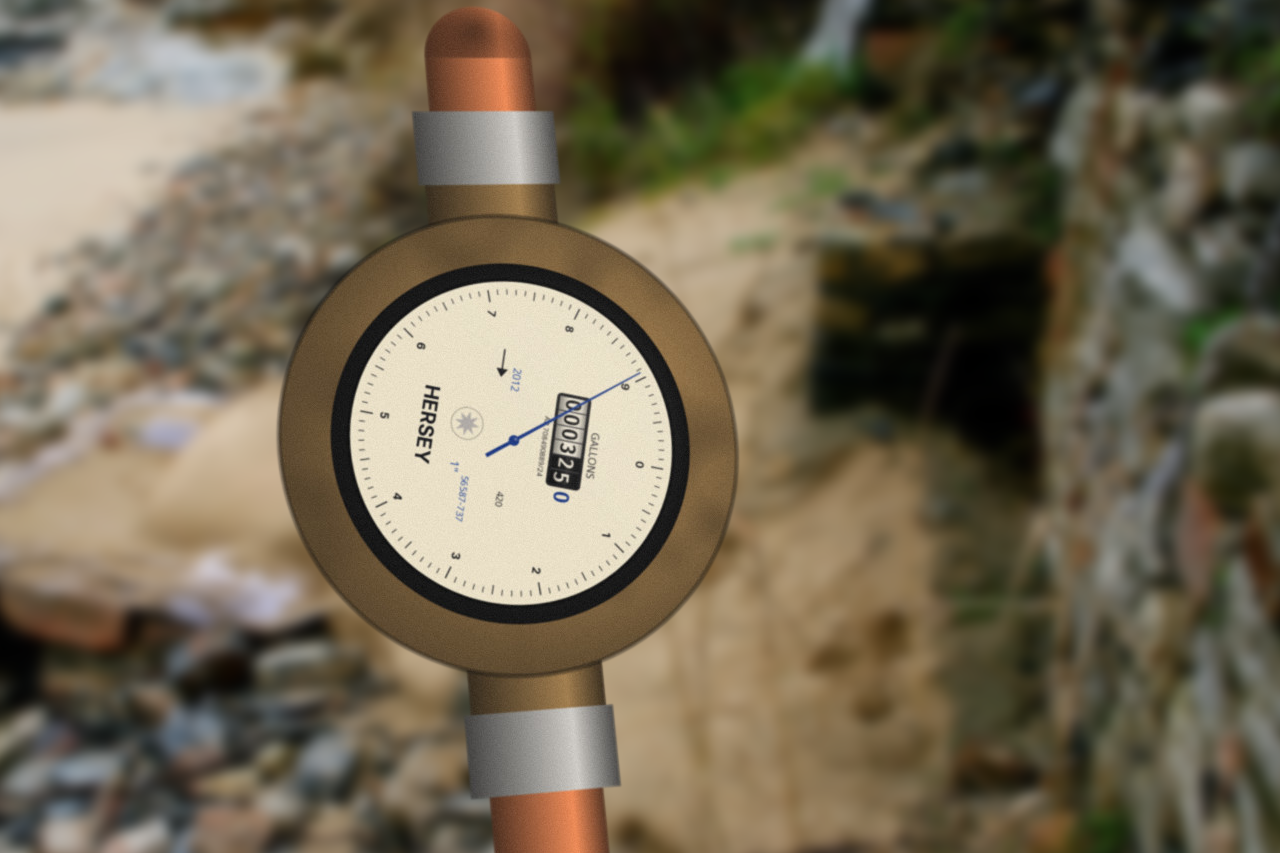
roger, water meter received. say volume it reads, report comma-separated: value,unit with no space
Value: 3248.9,gal
